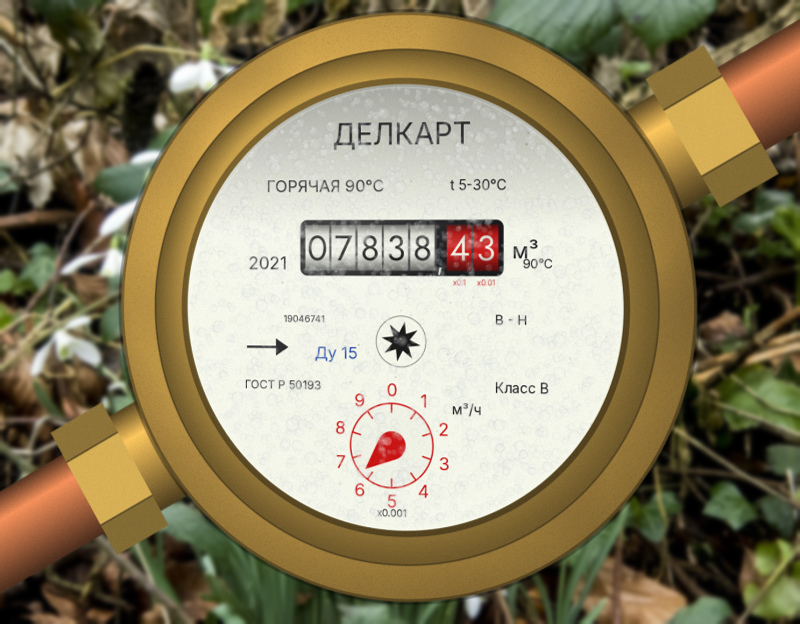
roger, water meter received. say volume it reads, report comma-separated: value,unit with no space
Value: 7838.436,m³
